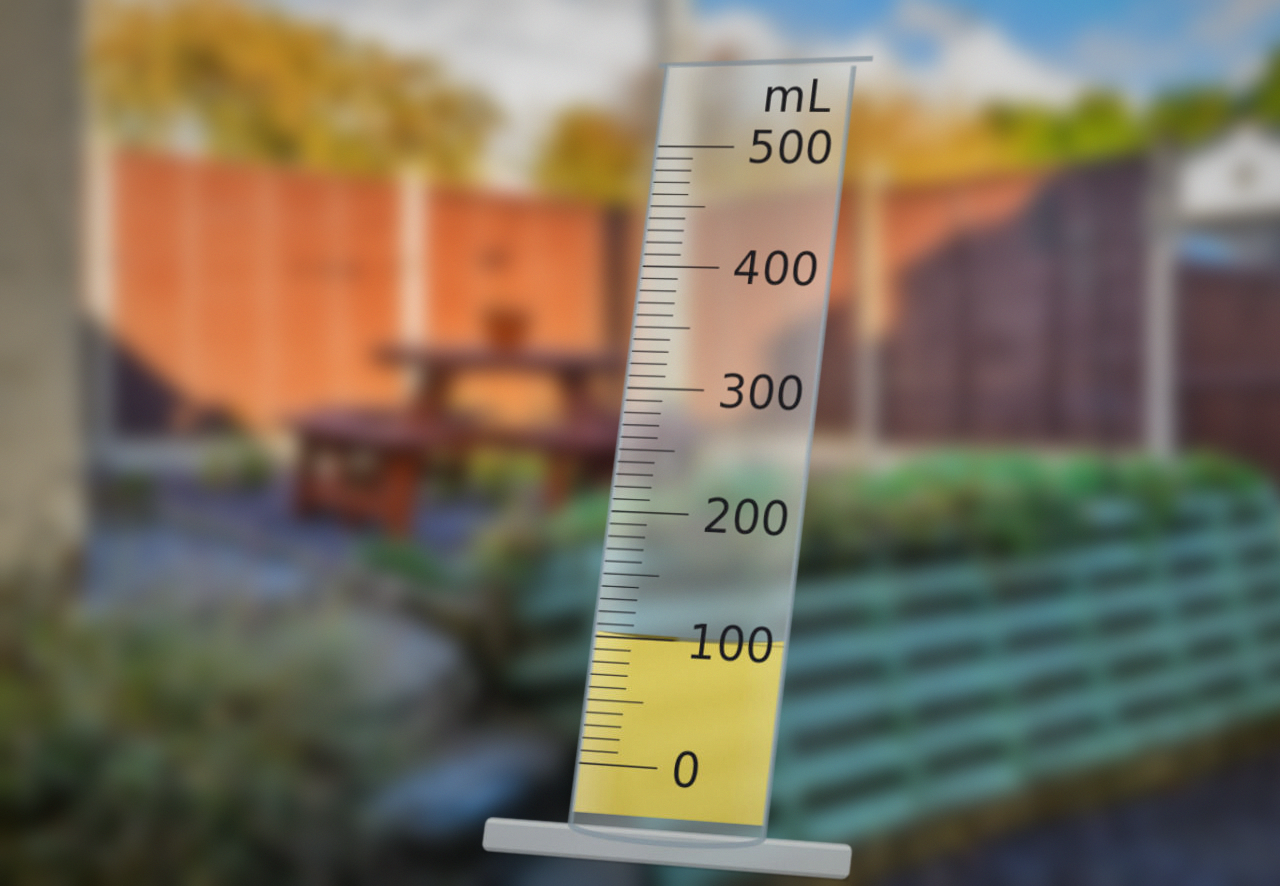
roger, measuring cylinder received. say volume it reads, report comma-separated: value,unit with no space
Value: 100,mL
